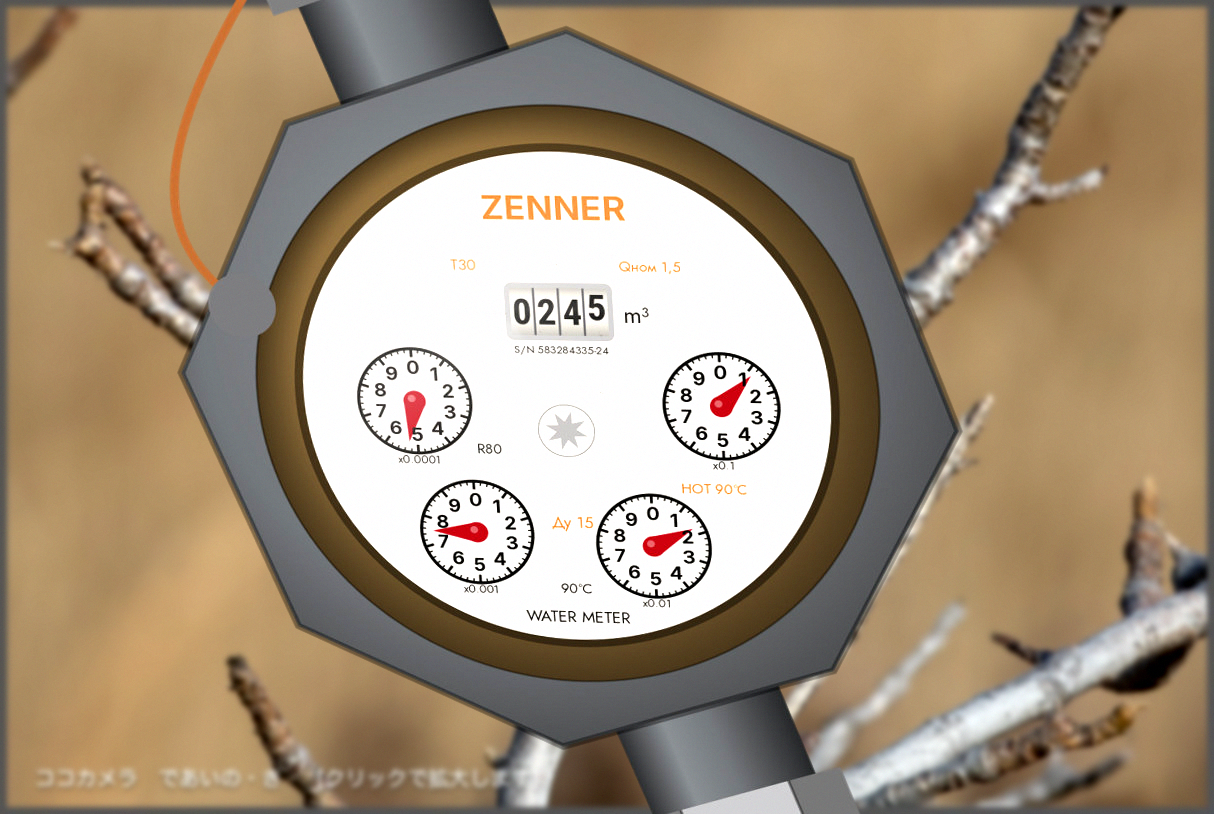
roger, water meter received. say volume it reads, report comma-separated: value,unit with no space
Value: 245.1175,m³
